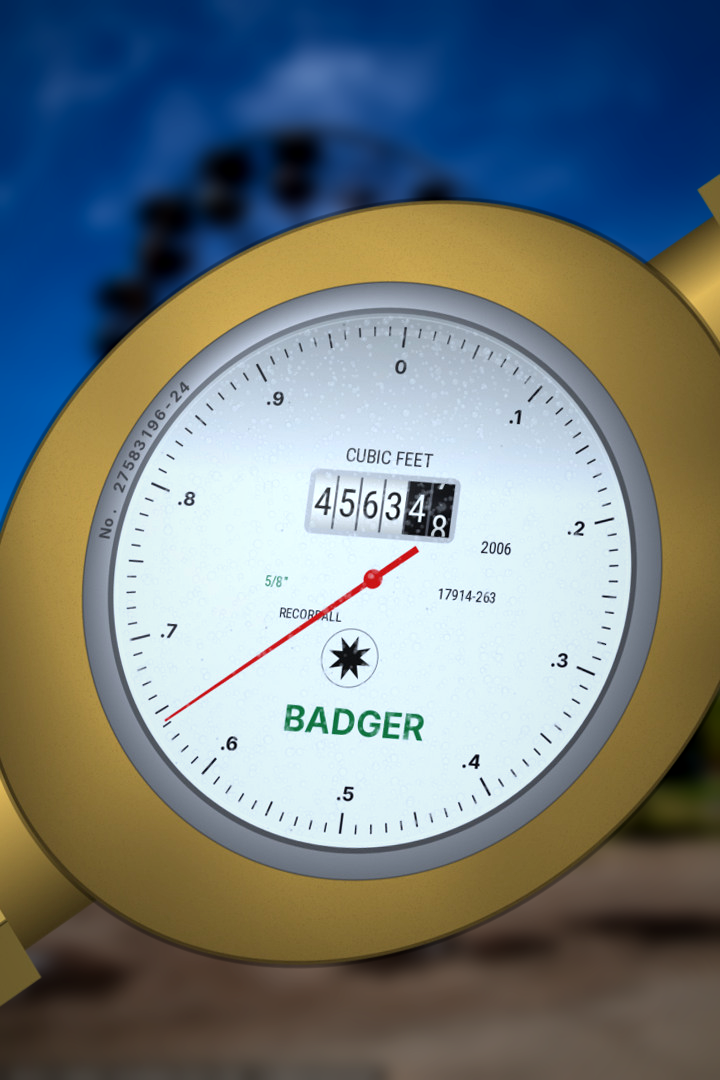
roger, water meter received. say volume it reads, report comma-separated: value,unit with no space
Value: 456347.64,ft³
